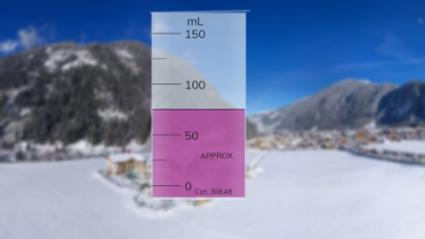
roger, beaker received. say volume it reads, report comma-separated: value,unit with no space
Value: 75,mL
